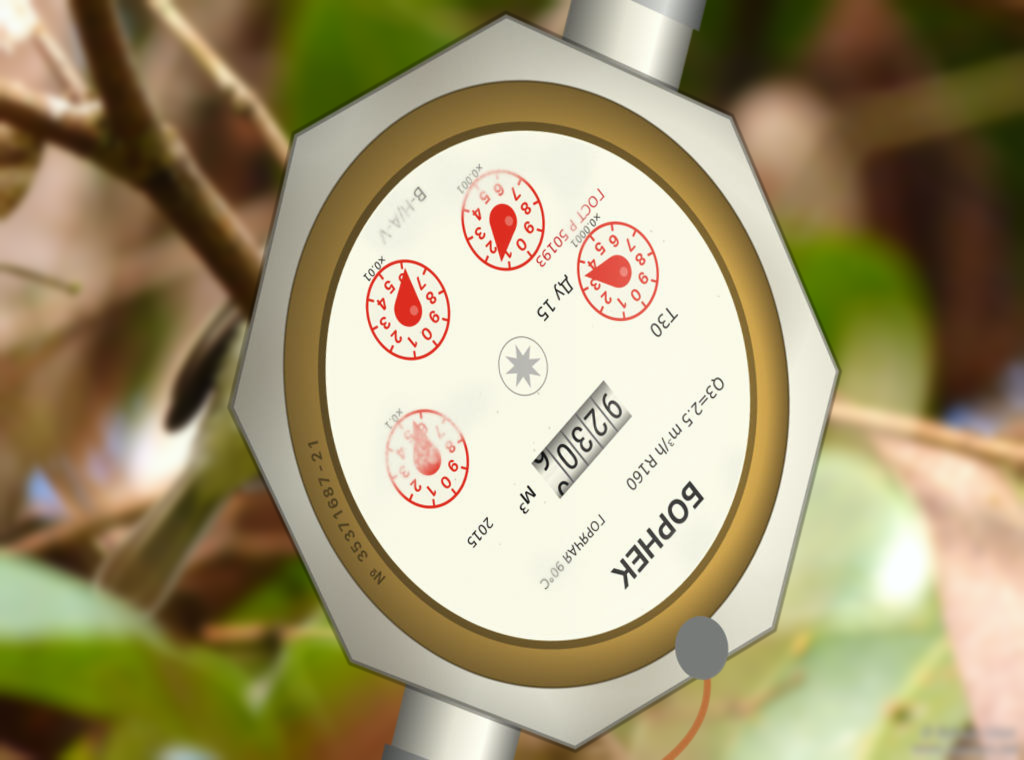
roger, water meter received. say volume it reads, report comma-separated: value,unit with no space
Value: 92305.5613,m³
